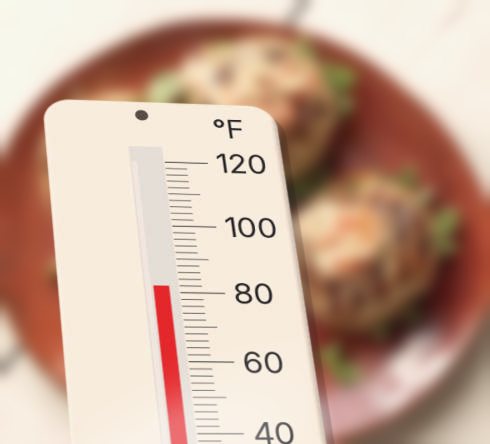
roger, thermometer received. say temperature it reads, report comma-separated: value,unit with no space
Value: 82,°F
